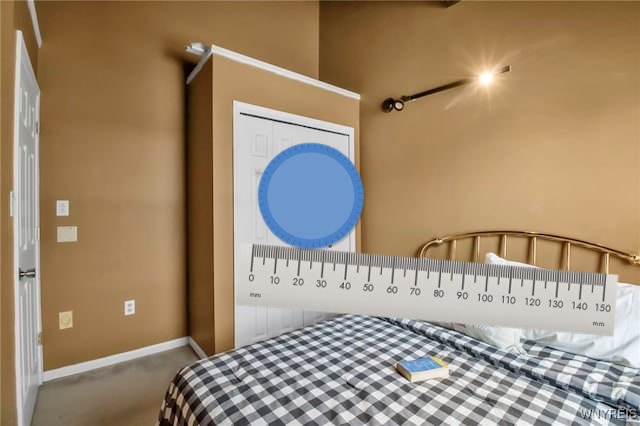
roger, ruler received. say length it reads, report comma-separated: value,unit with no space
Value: 45,mm
